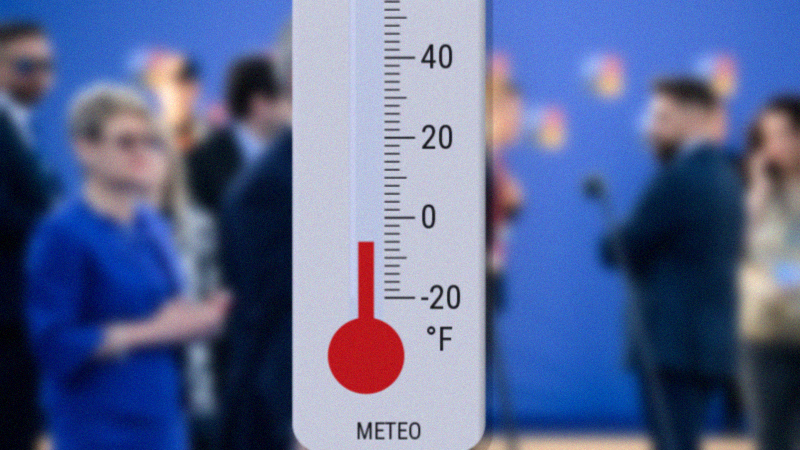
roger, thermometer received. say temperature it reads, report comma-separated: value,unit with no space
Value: -6,°F
